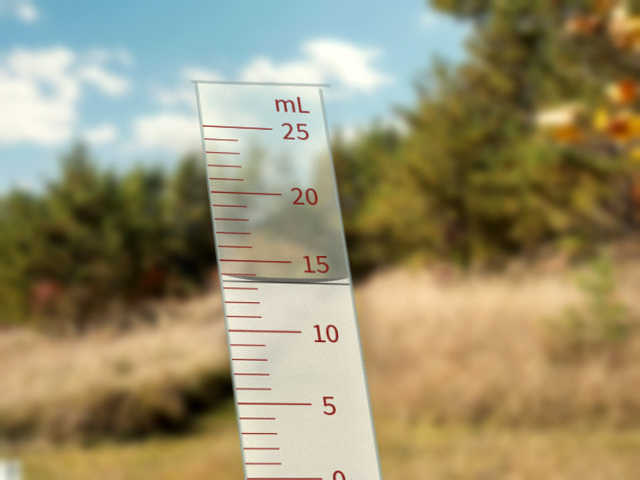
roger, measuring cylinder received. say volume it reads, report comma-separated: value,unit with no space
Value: 13.5,mL
